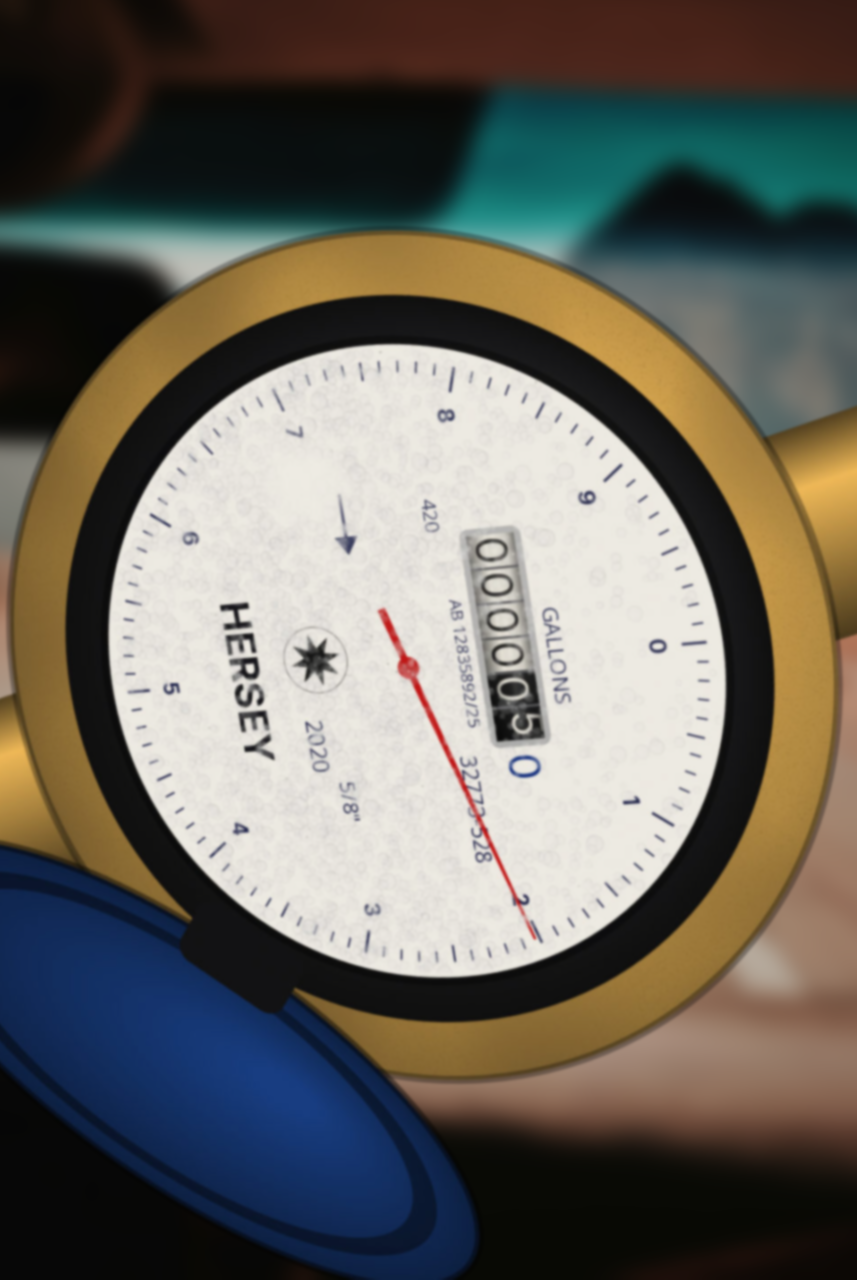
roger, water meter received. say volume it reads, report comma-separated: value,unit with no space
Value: 52.0,gal
